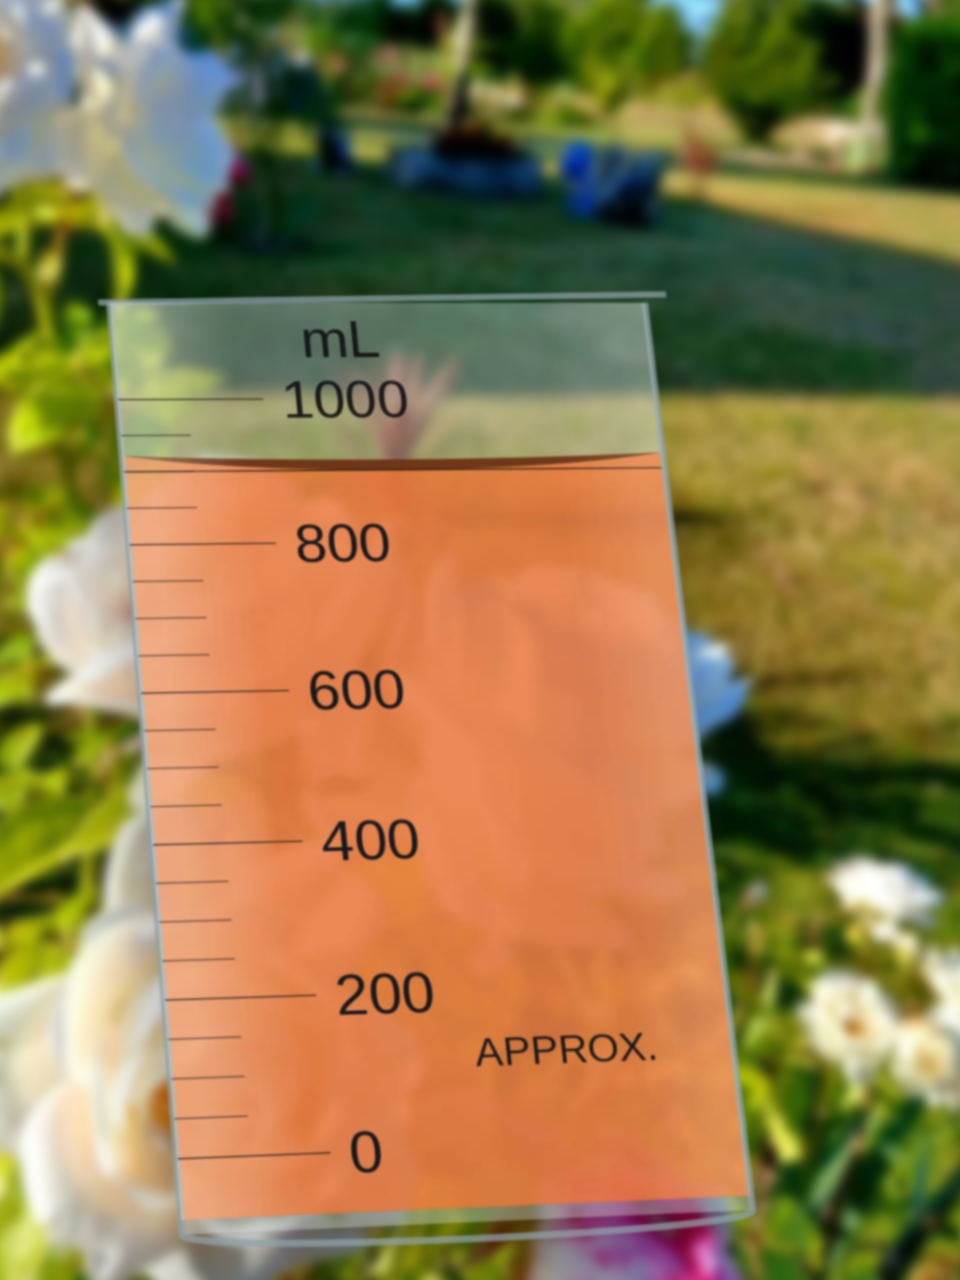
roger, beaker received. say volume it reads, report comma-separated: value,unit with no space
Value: 900,mL
